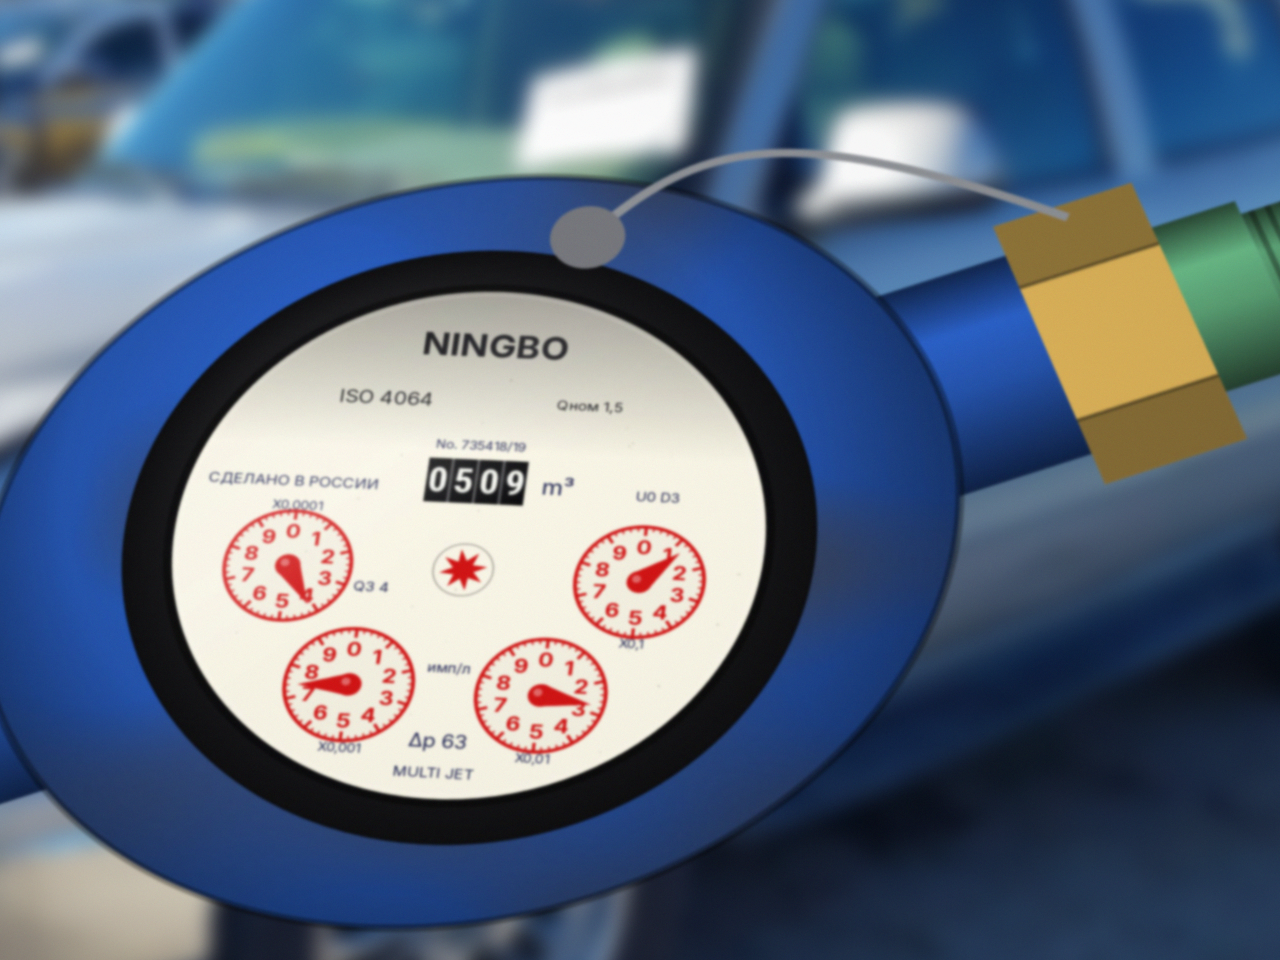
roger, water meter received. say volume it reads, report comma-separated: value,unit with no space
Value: 509.1274,m³
